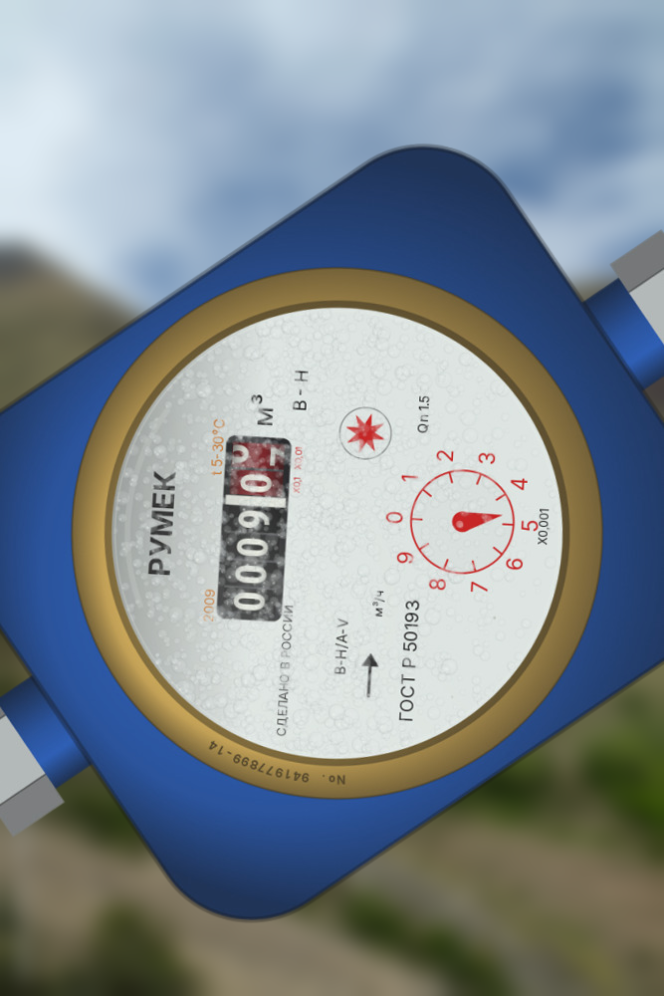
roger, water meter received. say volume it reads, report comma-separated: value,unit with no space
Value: 9.064,m³
